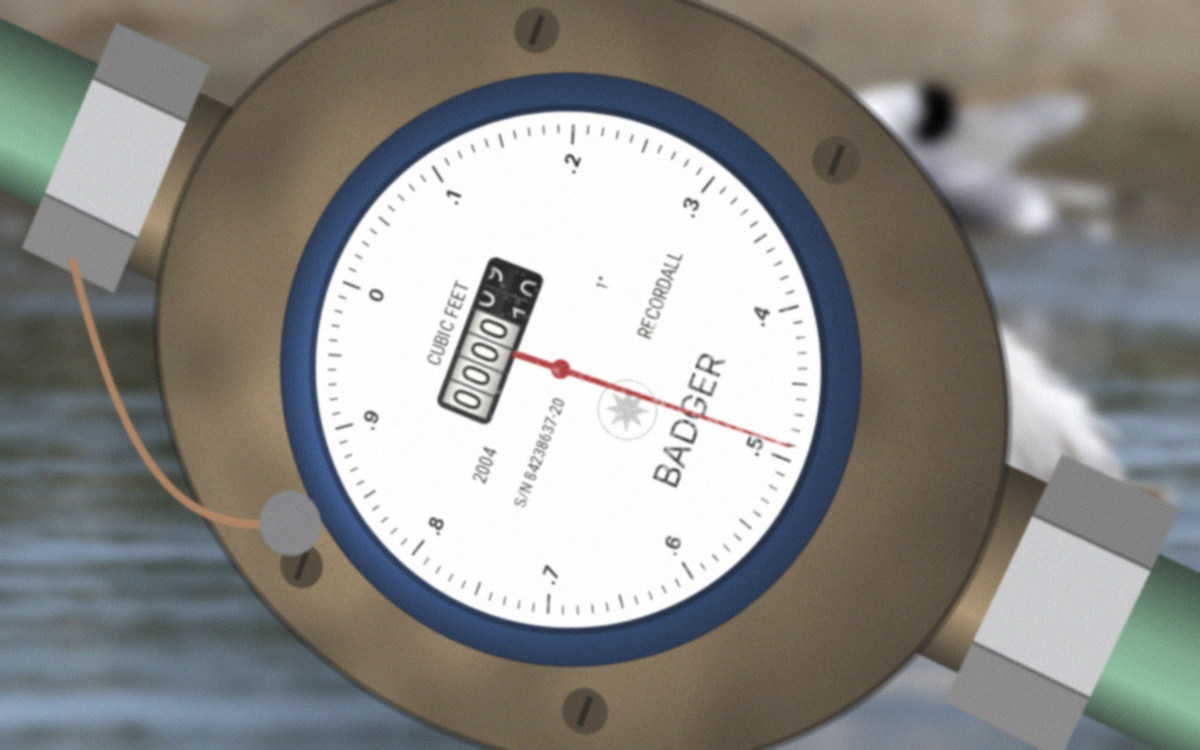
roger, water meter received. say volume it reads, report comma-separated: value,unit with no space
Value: 9.49,ft³
